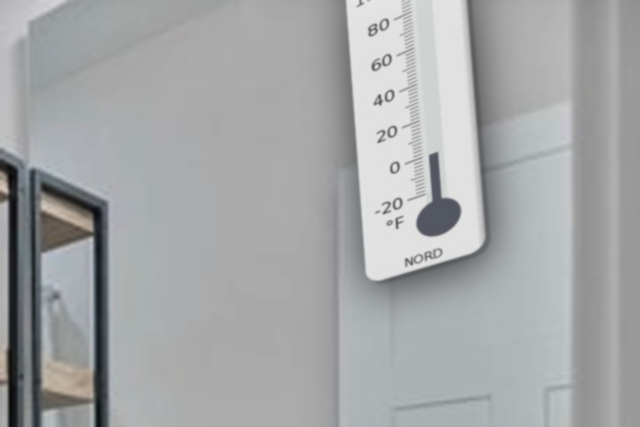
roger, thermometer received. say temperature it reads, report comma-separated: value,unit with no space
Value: 0,°F
